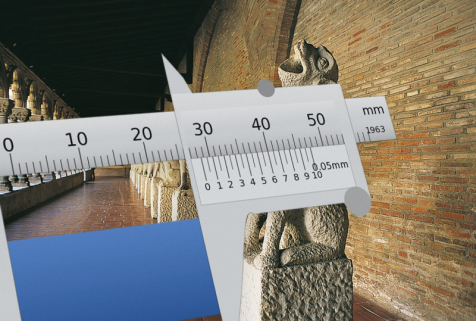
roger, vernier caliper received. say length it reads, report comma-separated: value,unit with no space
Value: 28.6,mm
